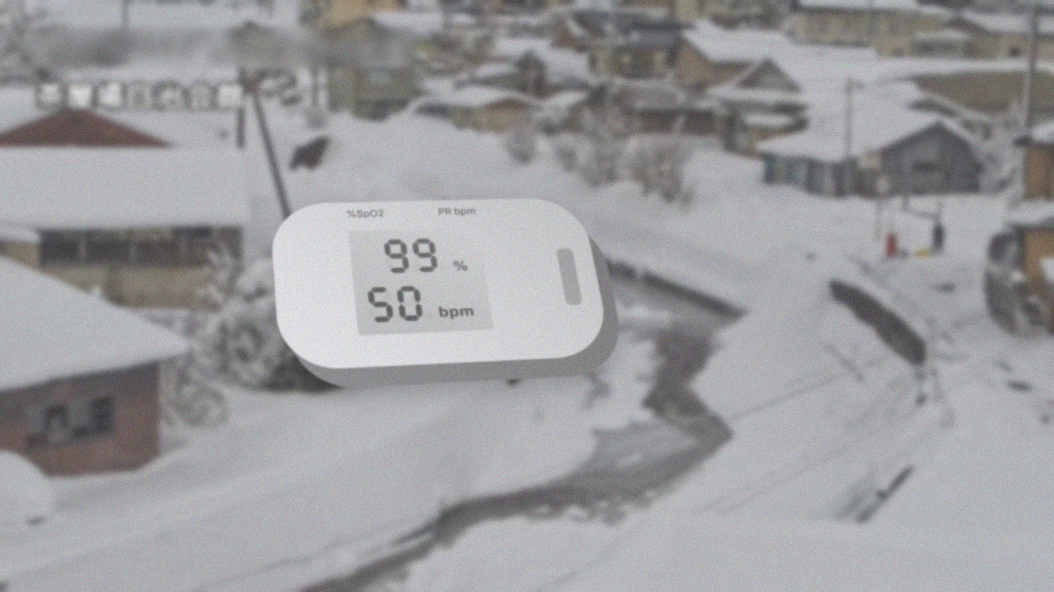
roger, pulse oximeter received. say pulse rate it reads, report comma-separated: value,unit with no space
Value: 50,bpm
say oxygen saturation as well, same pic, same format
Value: 99,%
